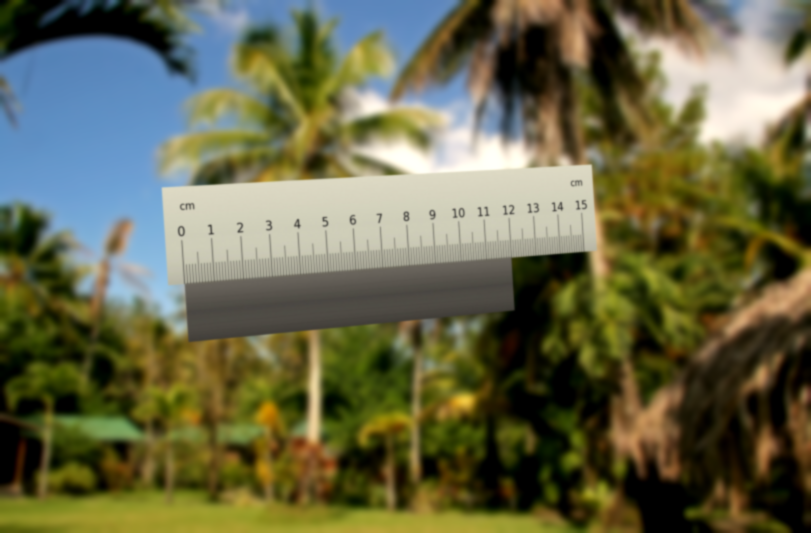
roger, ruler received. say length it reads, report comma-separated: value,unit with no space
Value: 12,cm
